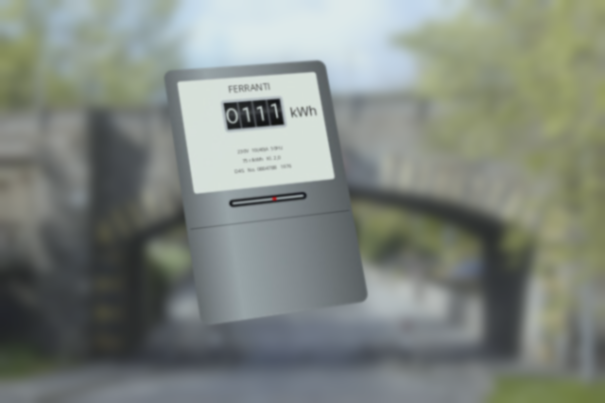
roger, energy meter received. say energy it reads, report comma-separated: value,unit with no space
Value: 111,kWh
